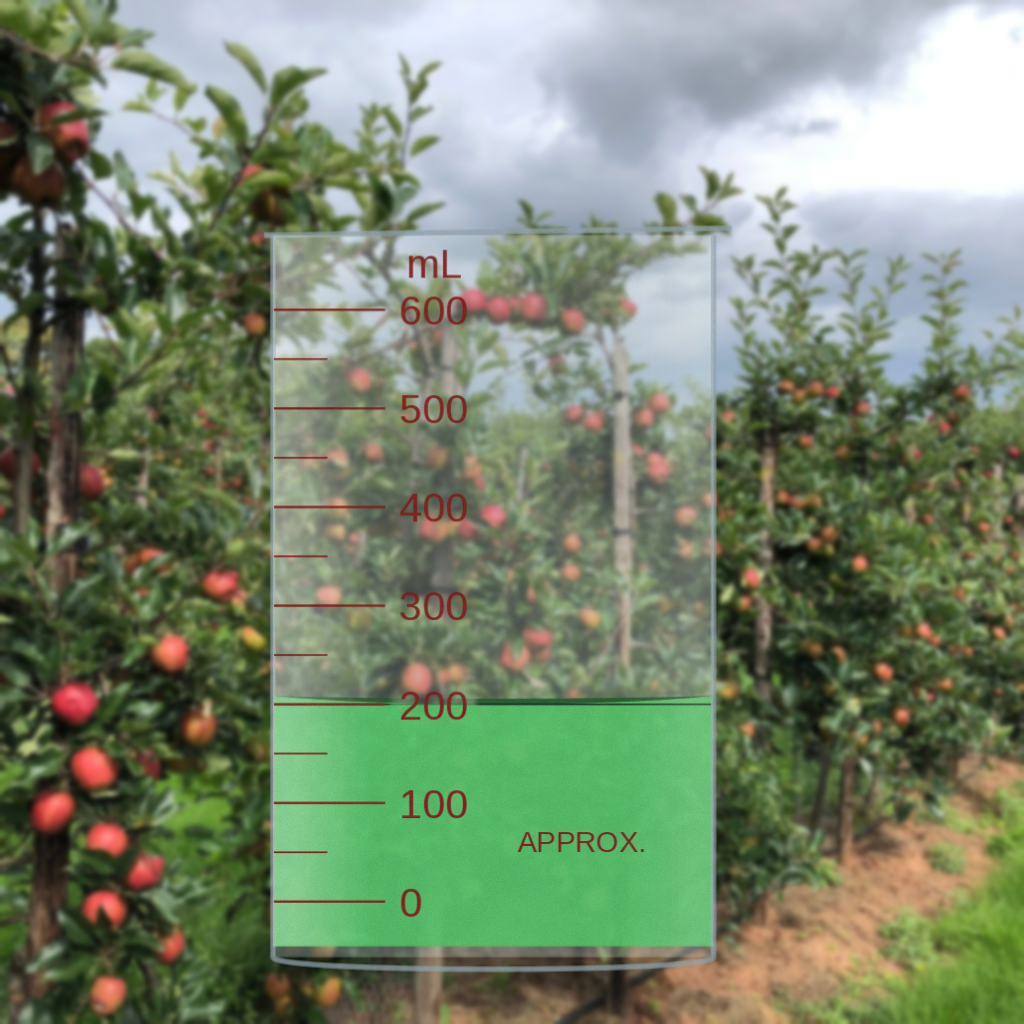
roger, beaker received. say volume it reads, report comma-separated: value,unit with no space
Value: 200,mL
